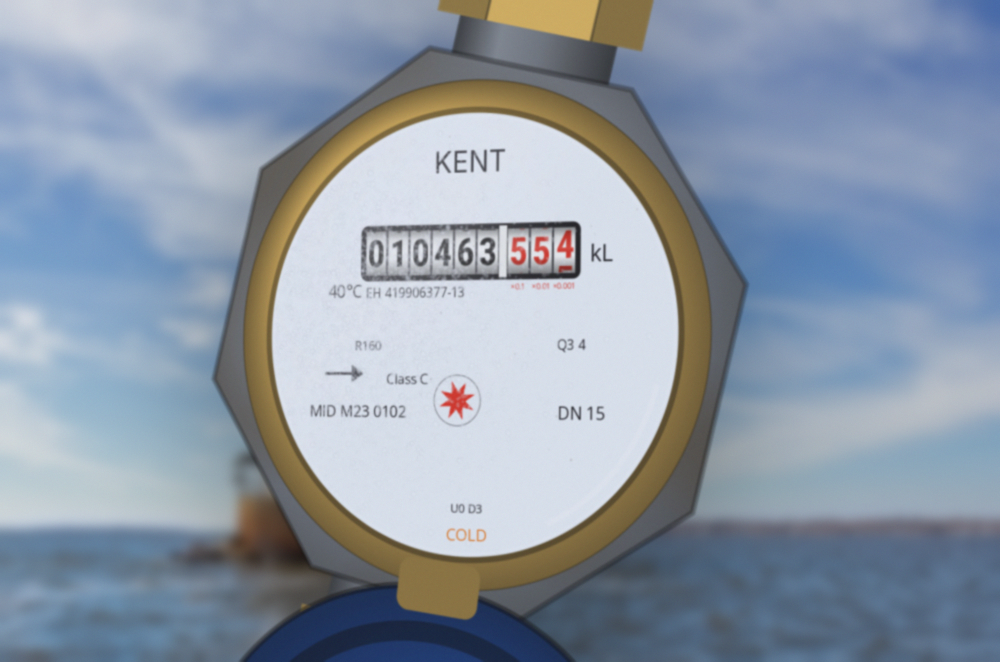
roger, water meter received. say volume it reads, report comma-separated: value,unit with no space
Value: 10463.554,kL
